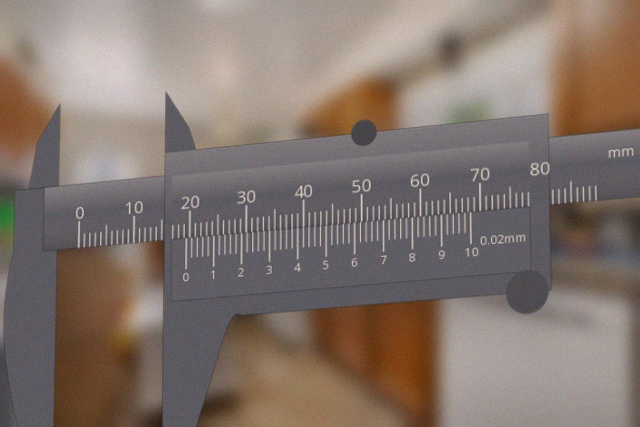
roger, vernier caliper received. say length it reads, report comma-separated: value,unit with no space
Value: 19.4,mm
